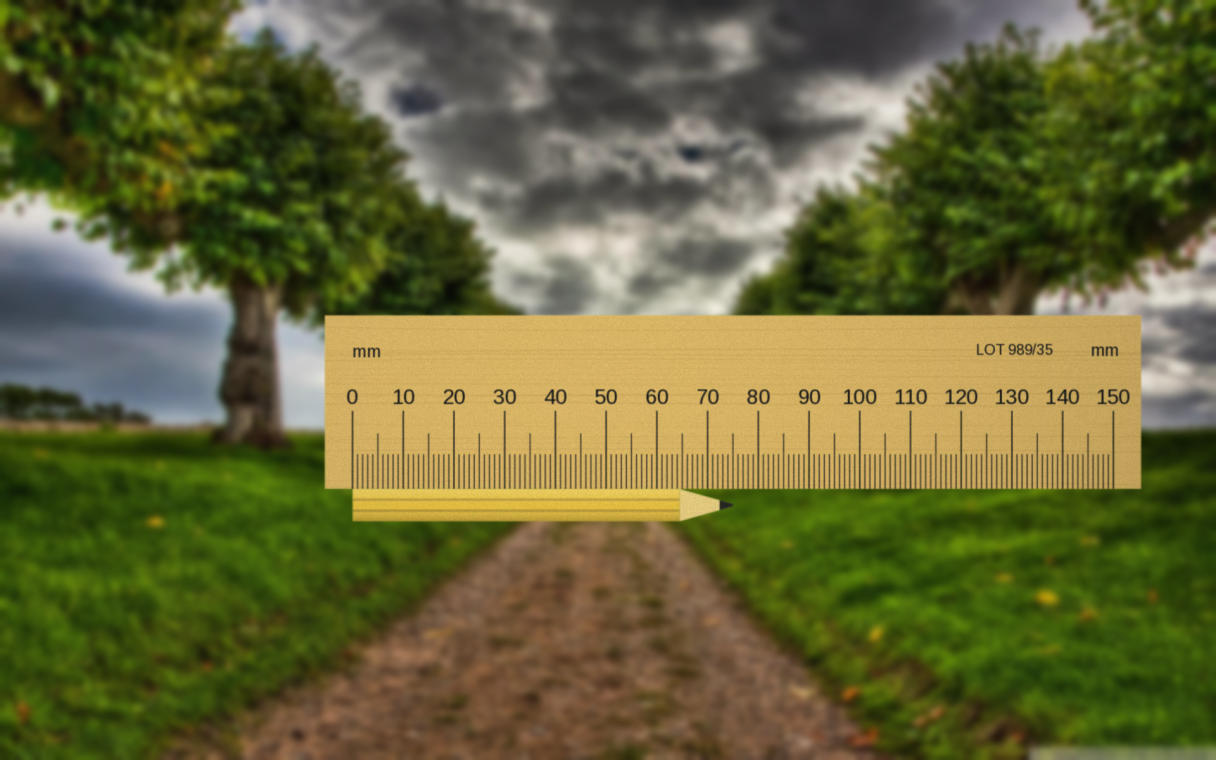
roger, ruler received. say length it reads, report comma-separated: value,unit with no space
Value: 75,mm
